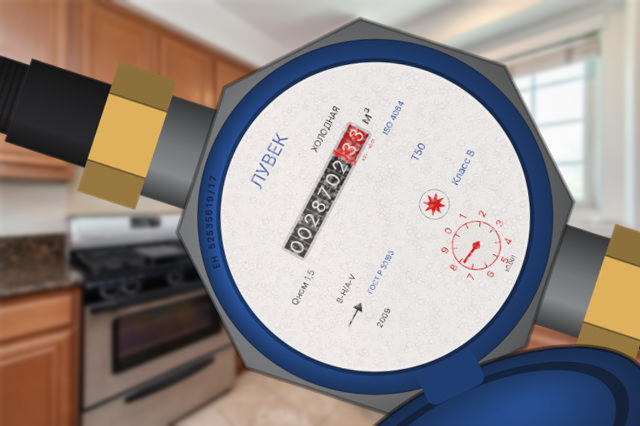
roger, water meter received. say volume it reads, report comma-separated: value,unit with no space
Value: 28702.337,m³
